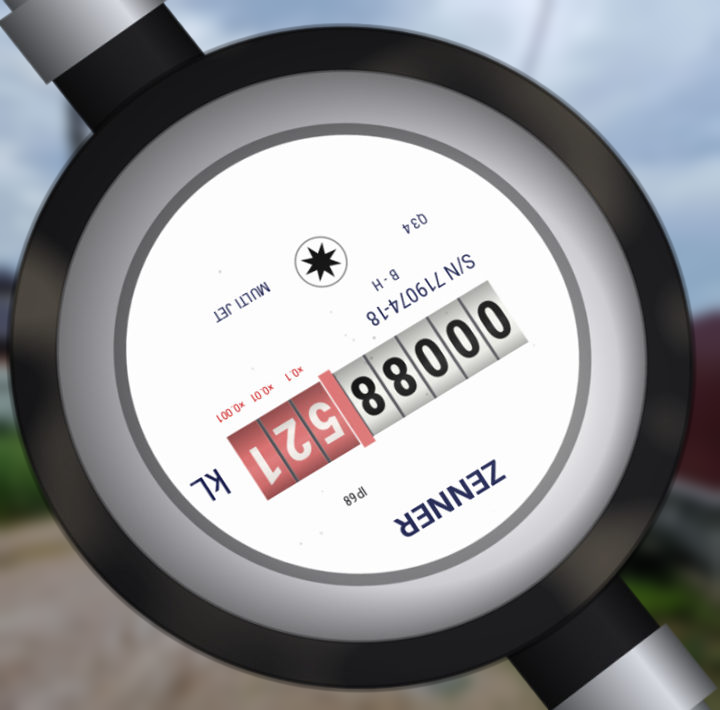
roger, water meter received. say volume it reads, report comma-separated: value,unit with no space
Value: 88.521,kL
